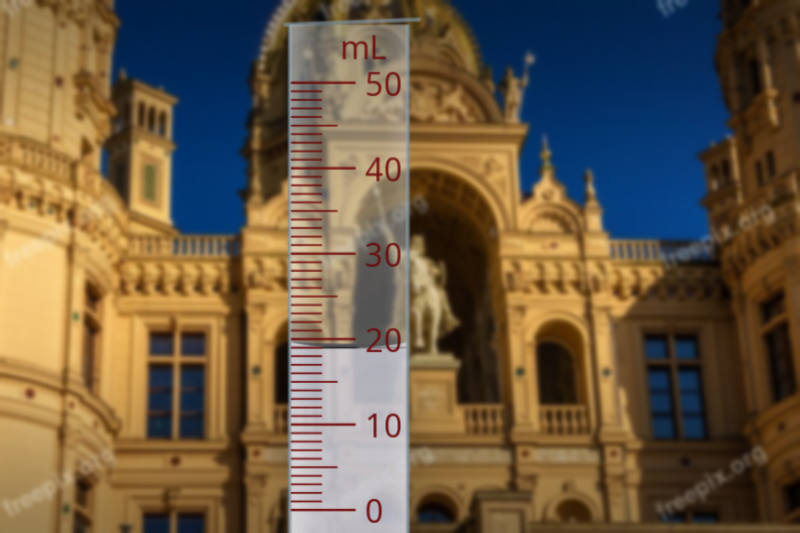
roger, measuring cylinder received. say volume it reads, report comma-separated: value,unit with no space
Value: 19,mL
